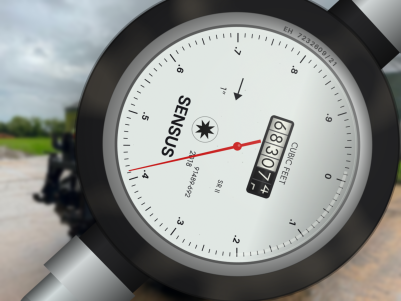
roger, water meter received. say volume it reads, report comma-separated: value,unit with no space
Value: 683074.41,ft³
